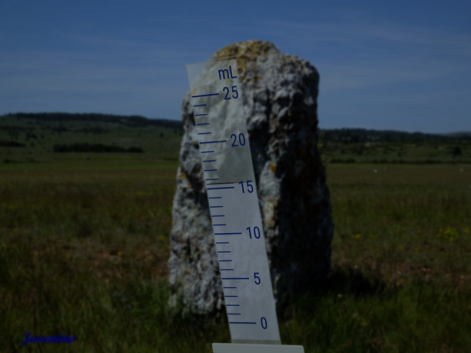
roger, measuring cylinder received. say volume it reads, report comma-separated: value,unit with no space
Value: 15.5,mL
